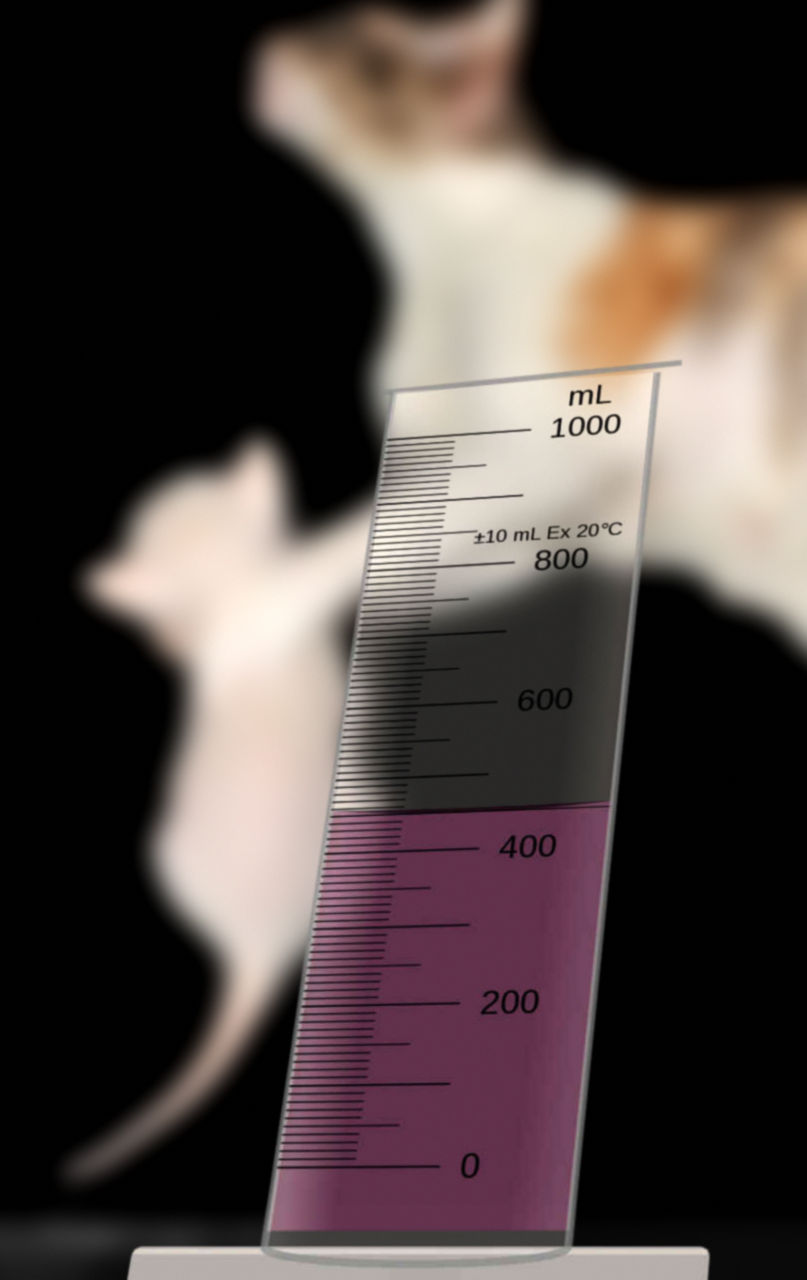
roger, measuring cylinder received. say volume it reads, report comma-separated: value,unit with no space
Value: 450,mL
